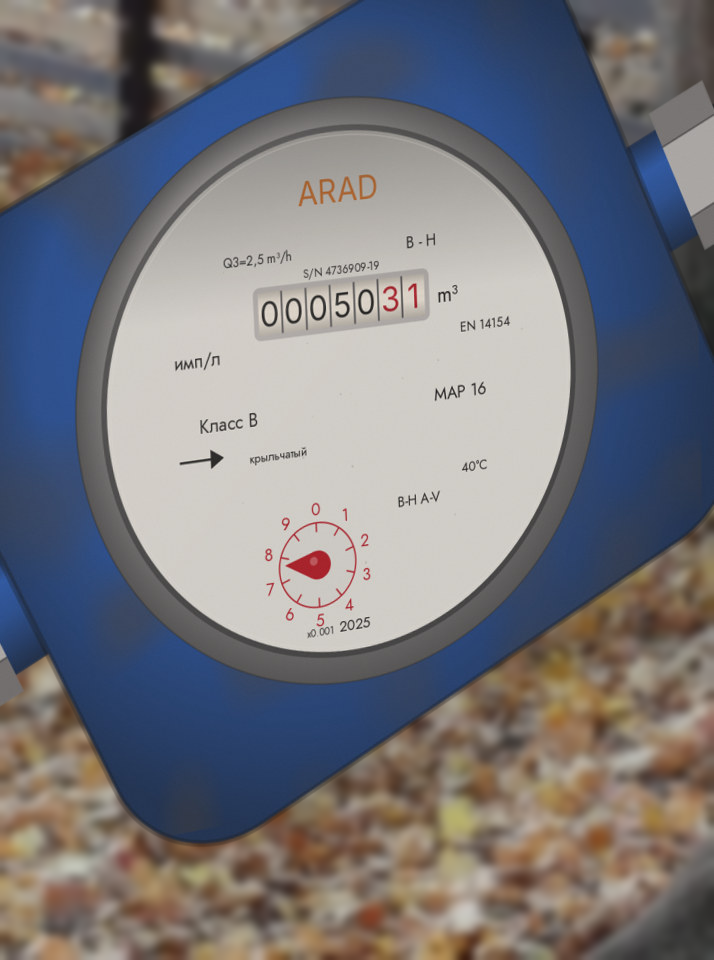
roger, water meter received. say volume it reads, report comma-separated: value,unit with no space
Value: 50.317,m³
